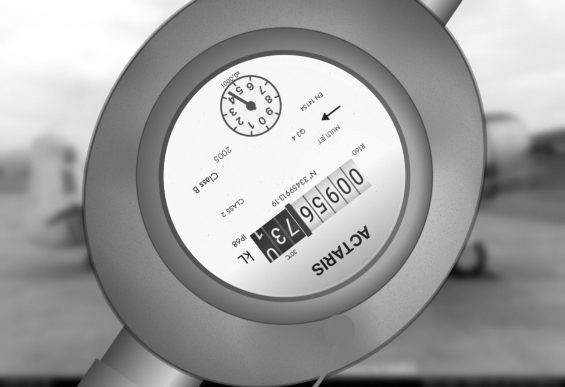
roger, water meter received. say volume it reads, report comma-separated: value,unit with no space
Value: 956.7304,kL
